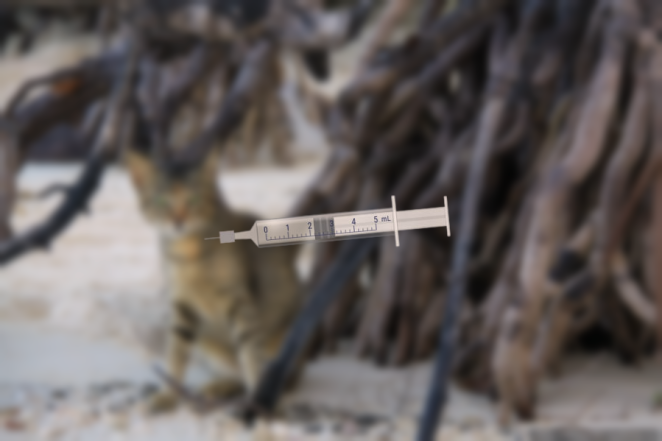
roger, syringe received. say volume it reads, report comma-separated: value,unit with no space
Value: 2.2,mL
